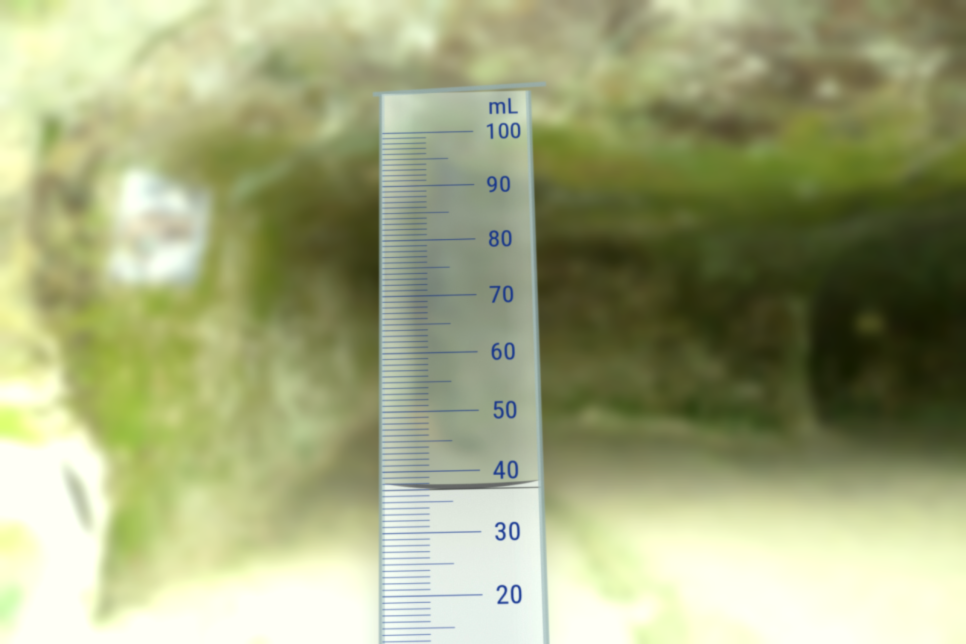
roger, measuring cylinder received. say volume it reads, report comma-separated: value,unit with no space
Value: 37,mL
